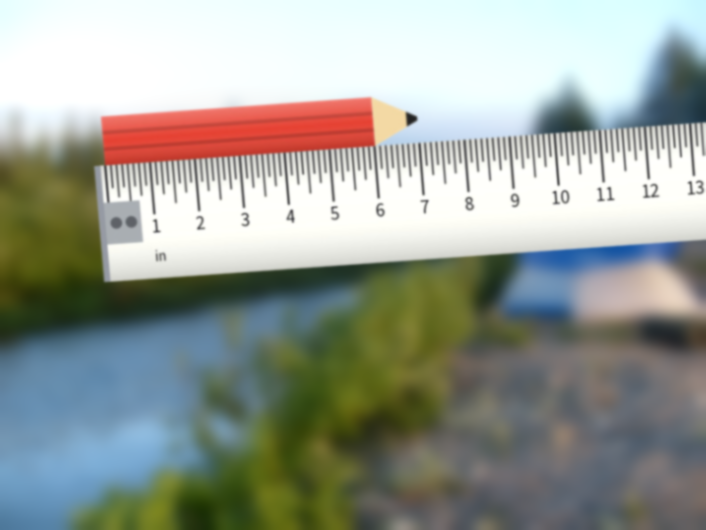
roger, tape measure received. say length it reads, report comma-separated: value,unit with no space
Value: 7,in
